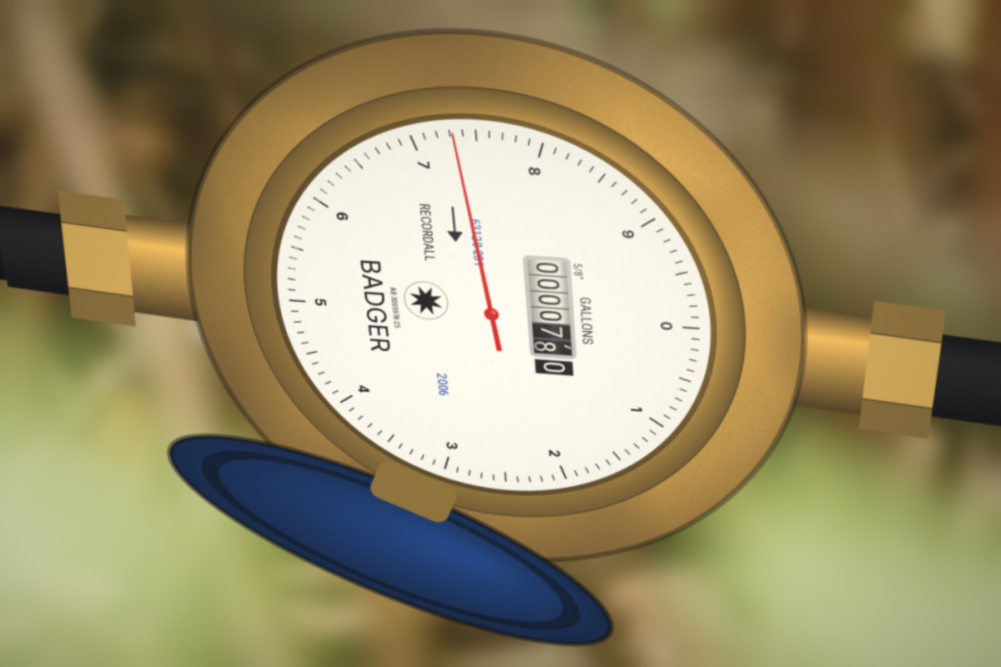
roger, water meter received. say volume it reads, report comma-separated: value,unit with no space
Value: 777.3,gal
